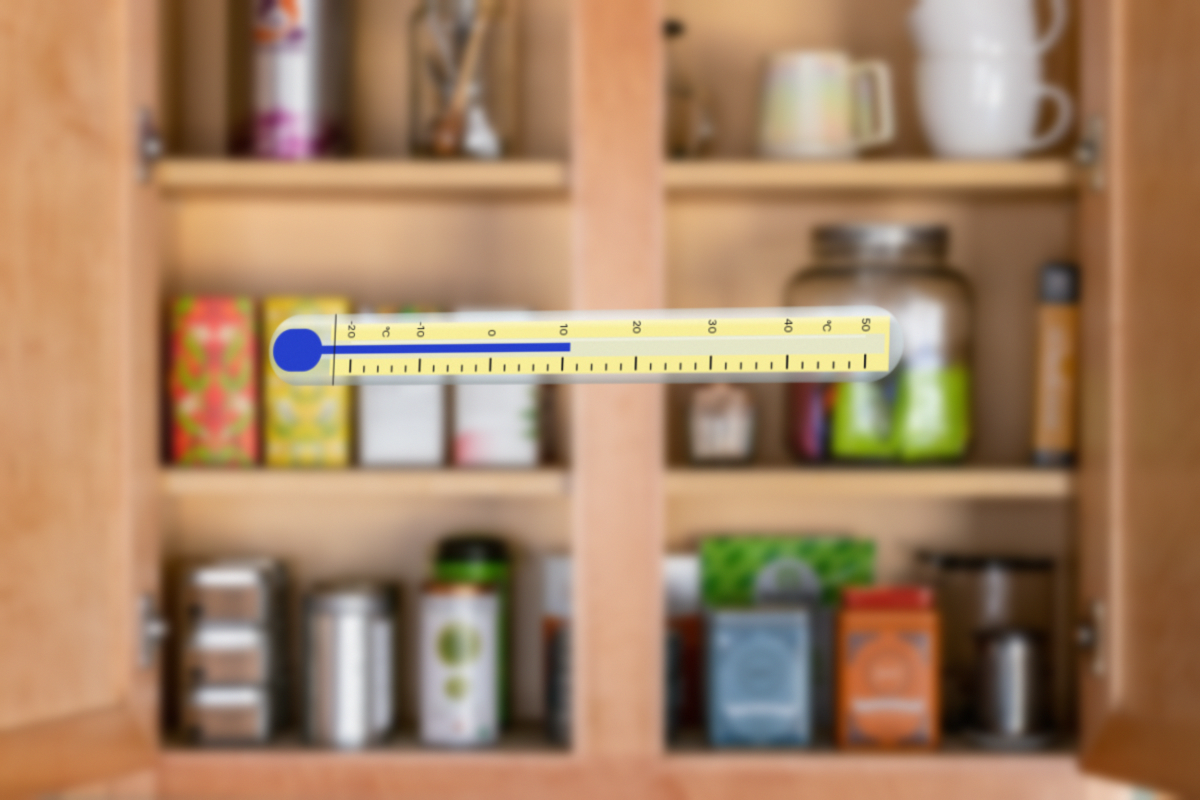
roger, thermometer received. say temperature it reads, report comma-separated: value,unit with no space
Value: 11,°C
